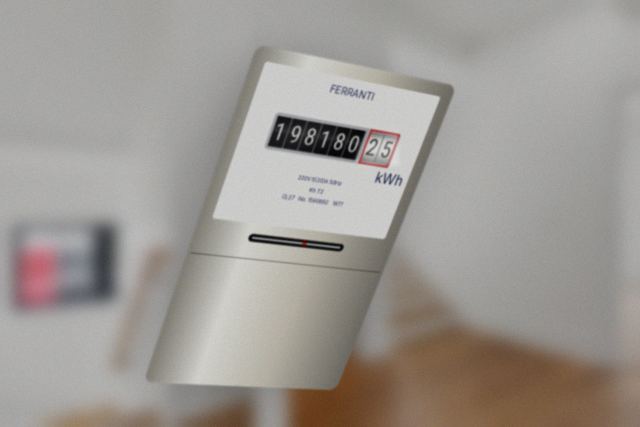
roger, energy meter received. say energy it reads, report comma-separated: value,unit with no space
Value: 198180.25,kWh
